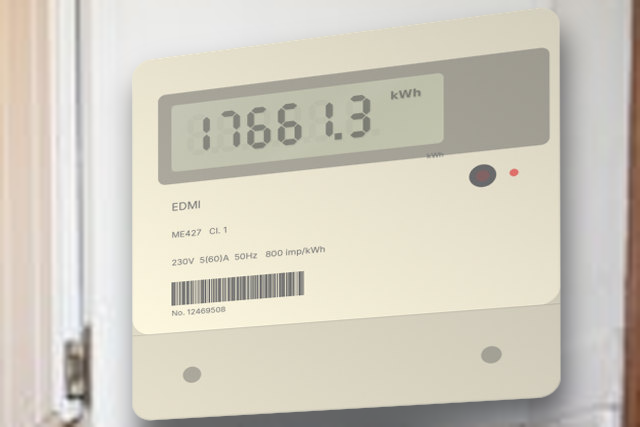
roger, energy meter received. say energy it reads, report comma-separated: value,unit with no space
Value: 17661.3,kWh
